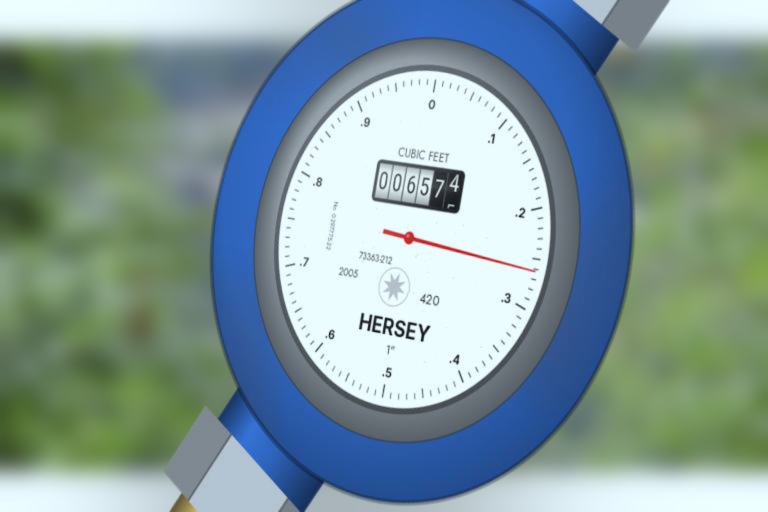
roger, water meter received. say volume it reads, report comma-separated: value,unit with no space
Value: 6574.26,ft³
